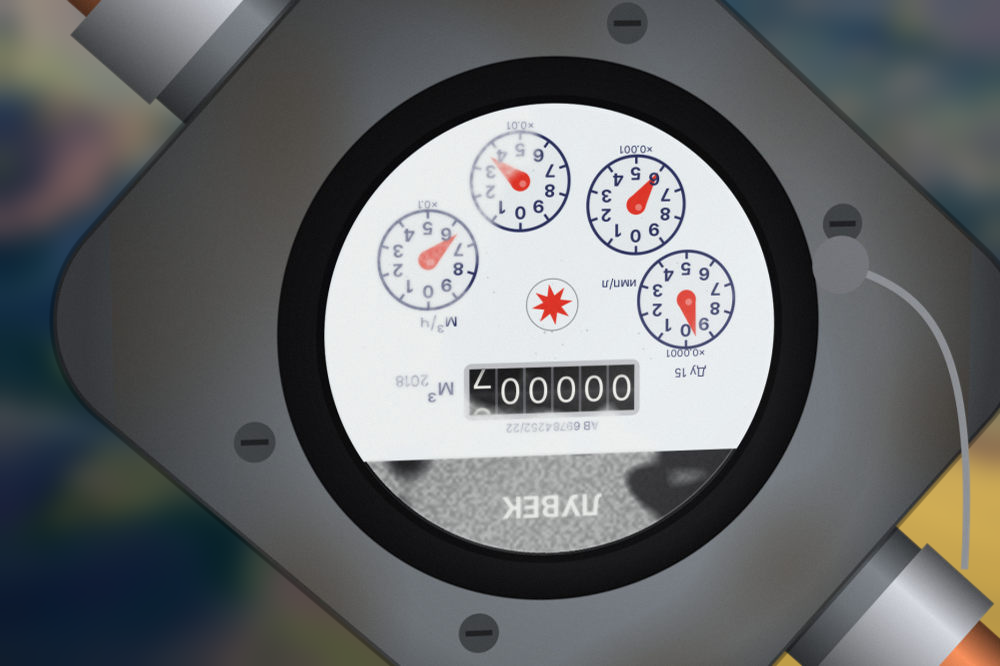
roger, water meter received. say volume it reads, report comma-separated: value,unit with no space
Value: 6.6359,m³
